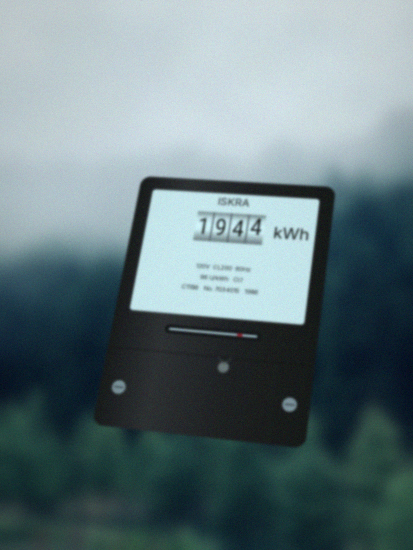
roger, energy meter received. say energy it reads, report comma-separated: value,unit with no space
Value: 1944,kWh
